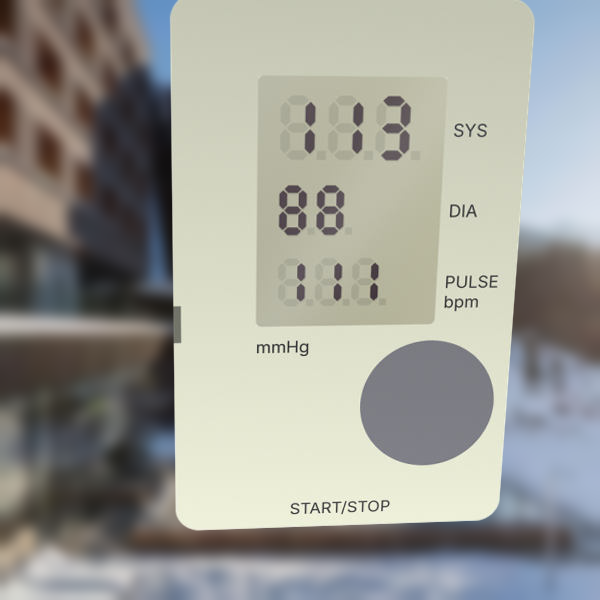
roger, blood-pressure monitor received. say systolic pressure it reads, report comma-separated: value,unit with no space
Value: 113,mmHg
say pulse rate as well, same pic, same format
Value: 111,bpm
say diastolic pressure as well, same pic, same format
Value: 88,mmHg
